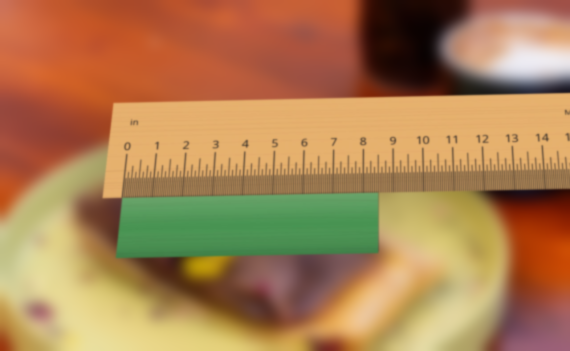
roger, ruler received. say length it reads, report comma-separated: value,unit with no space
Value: 8.5,in
